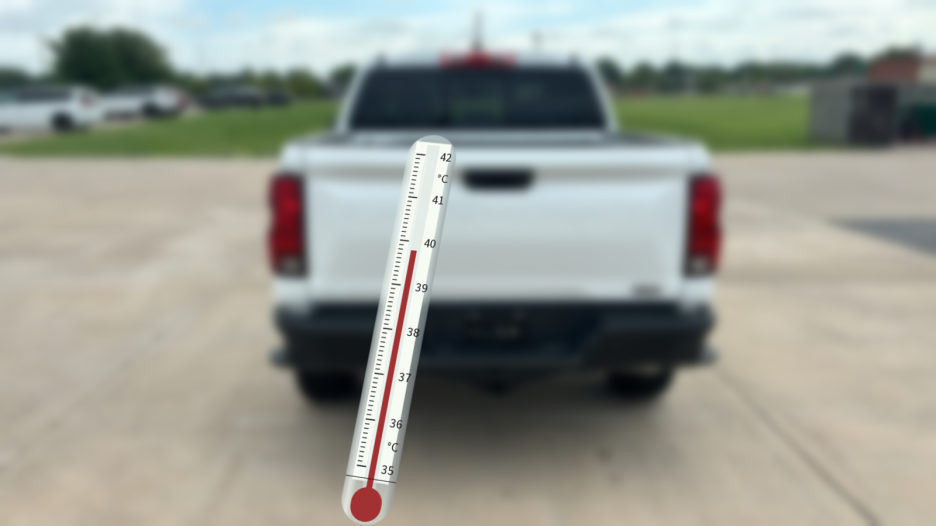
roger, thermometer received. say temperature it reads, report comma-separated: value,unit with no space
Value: 39.8,°C
